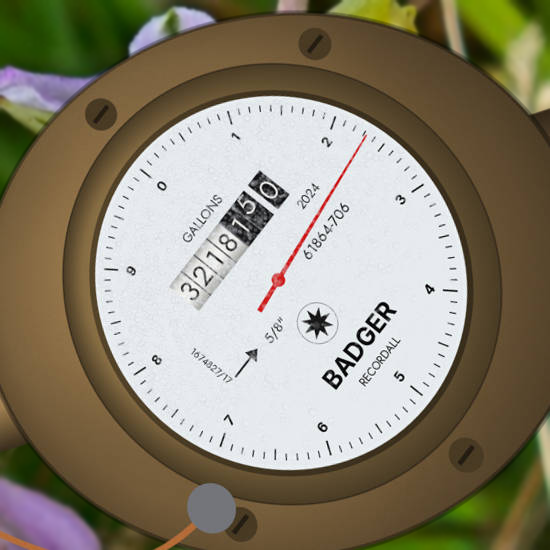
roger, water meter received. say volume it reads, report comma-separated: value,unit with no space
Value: 3218152.3,gal
